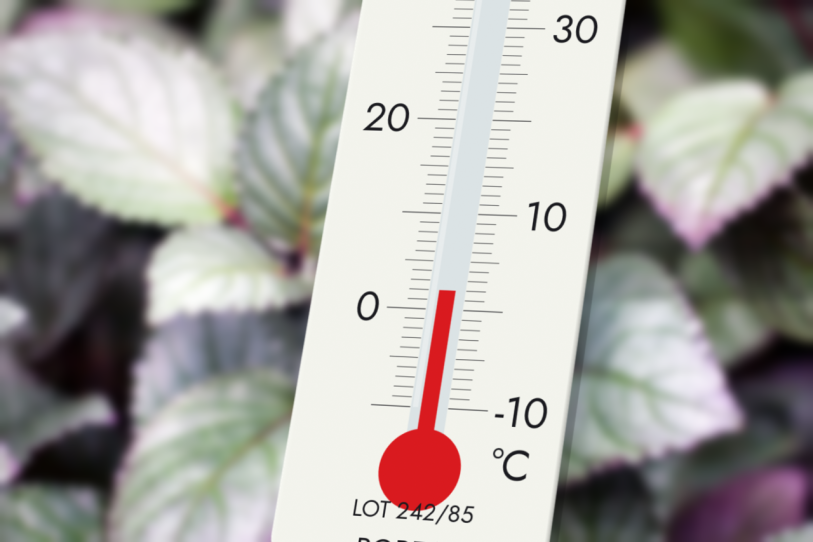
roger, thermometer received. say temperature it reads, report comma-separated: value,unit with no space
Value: 2,°C
